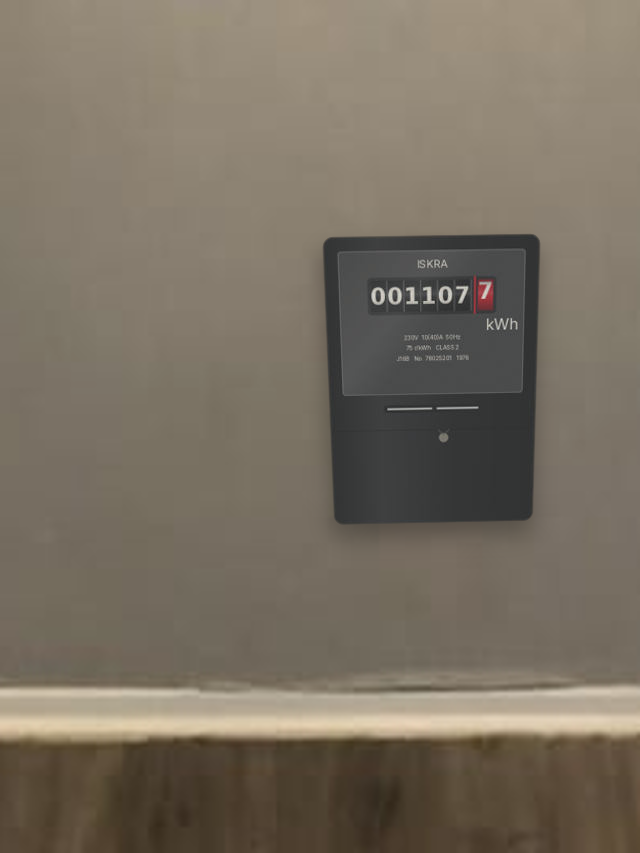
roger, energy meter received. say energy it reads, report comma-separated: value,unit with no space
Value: 1107.7,kWh
